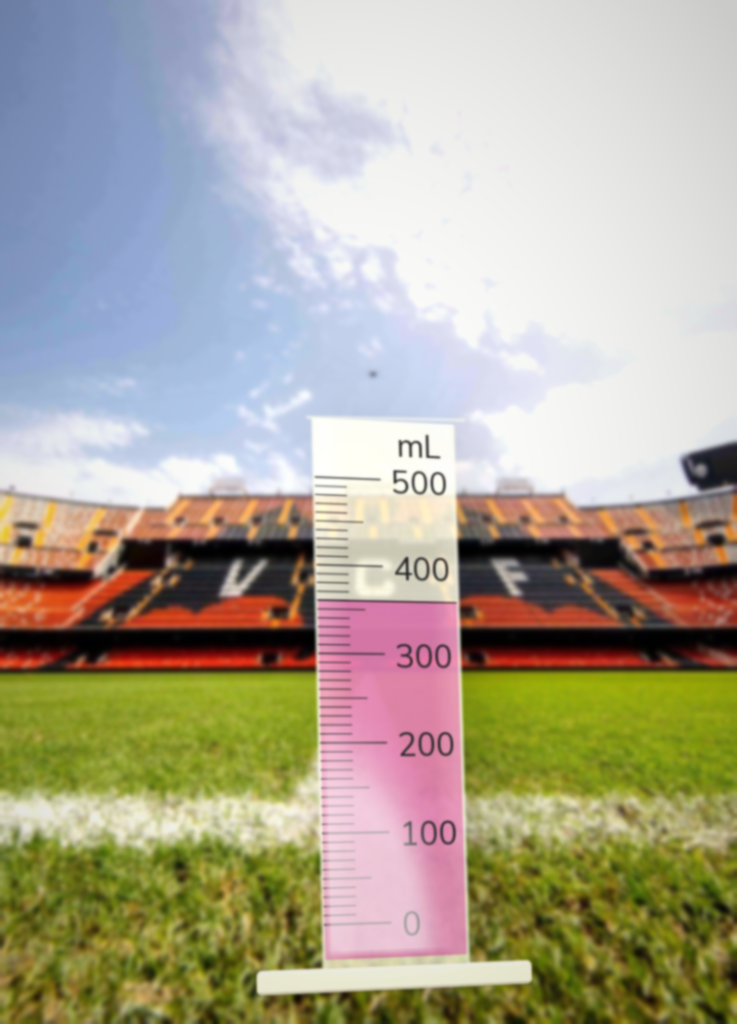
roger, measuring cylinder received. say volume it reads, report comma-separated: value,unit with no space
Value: 360,mL
